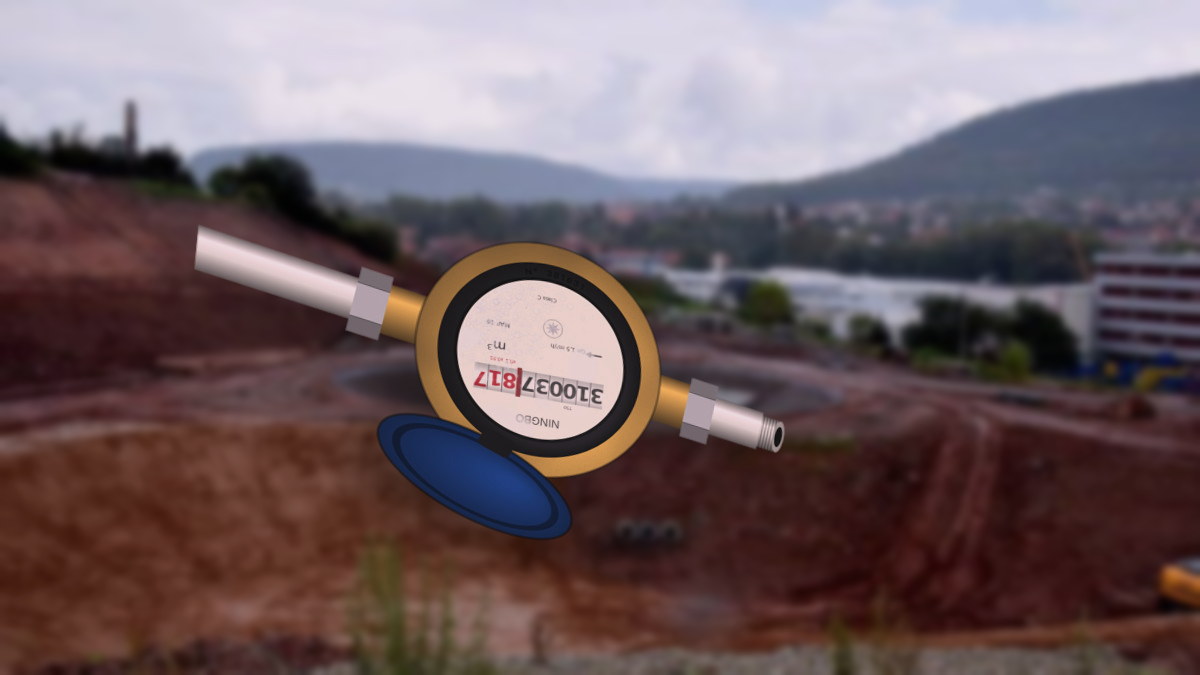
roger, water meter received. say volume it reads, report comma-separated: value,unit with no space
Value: 310037.817,m³
